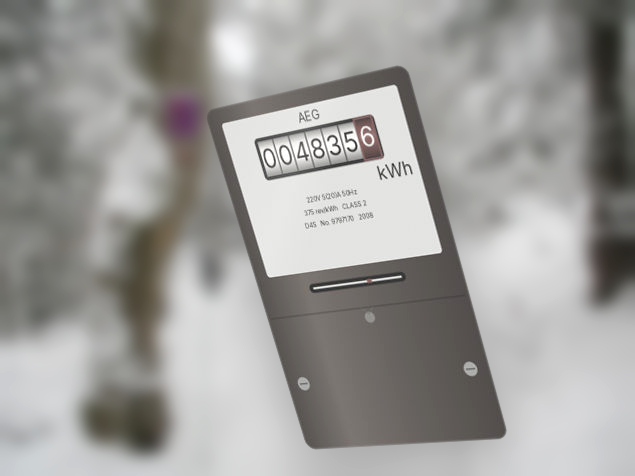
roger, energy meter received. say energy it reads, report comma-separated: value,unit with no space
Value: 4835.6,kWh
